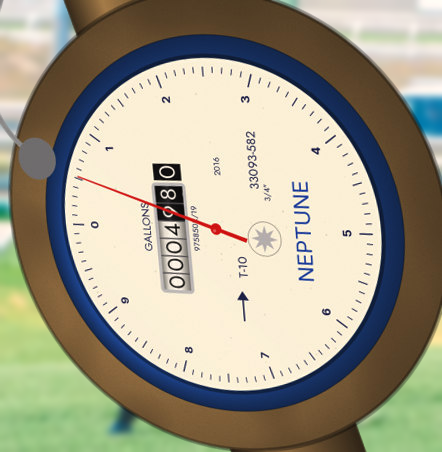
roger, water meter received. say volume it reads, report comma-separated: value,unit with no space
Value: 4980.5,gal
